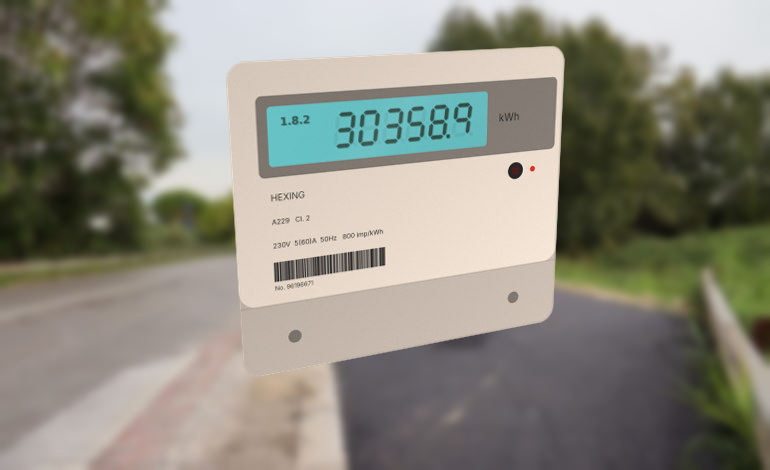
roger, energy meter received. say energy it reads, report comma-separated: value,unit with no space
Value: 30358.9,kWh
